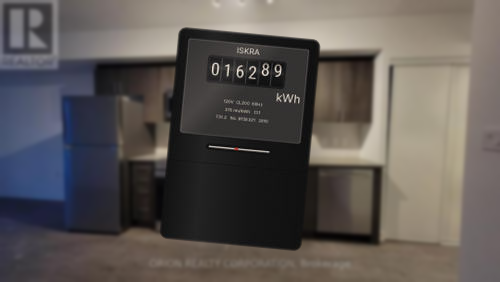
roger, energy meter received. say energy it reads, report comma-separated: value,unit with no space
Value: 16289,kWh
